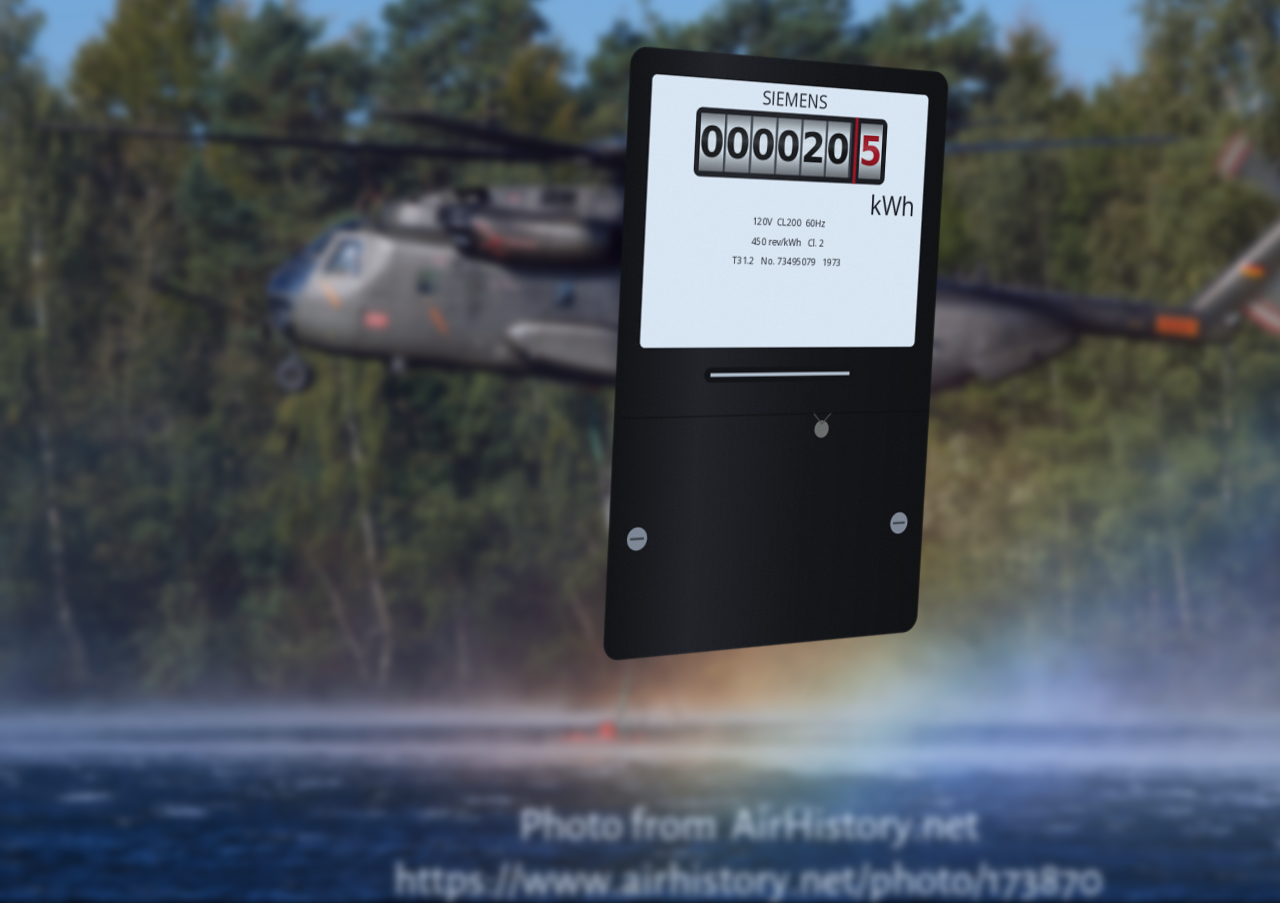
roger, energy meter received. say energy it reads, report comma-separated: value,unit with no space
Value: 20.5,kWh
